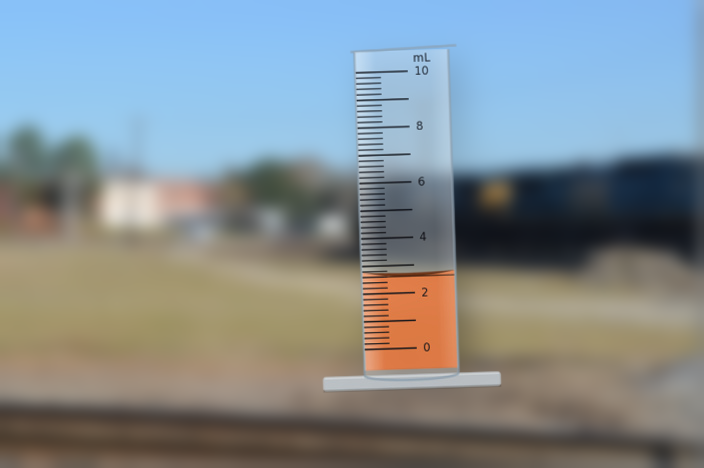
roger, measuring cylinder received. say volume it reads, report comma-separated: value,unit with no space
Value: 2.6,mL
